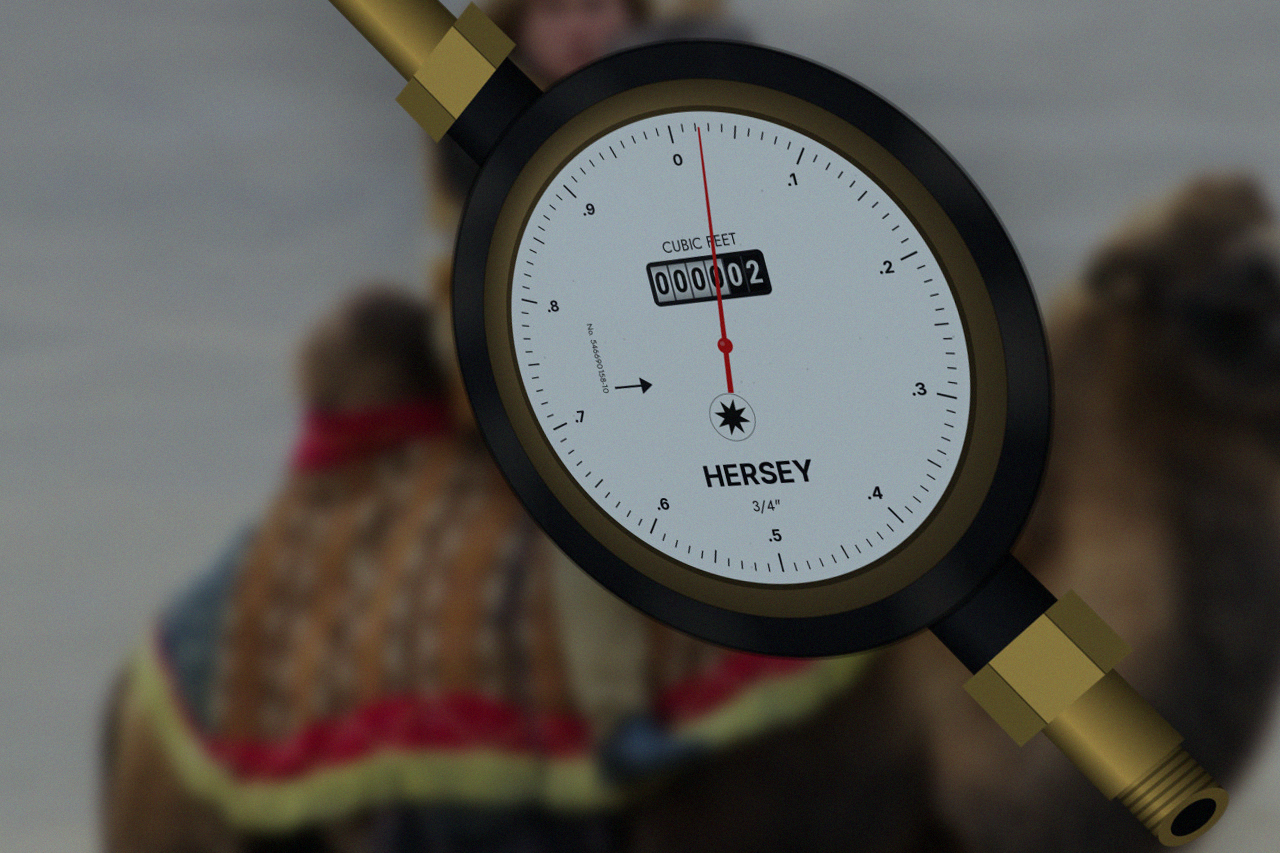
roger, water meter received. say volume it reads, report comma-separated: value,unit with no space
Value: 2.02,ft³
